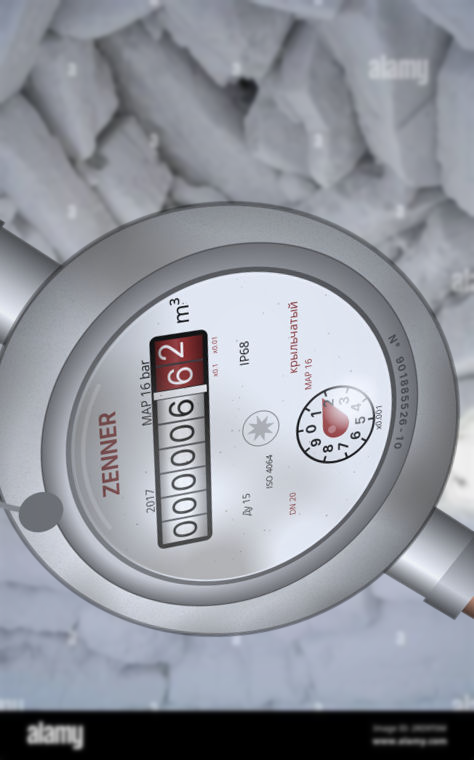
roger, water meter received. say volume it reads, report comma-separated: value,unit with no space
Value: 6.621,m³
